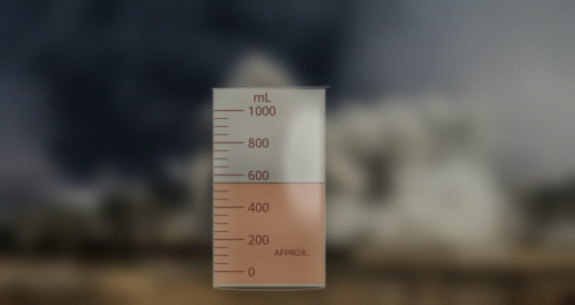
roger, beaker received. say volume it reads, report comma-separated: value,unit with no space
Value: 550,mL
